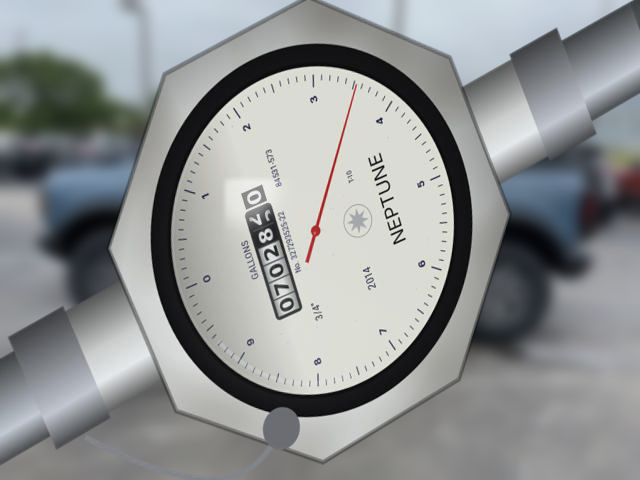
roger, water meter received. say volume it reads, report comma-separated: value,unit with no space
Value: 702823.5,gal
